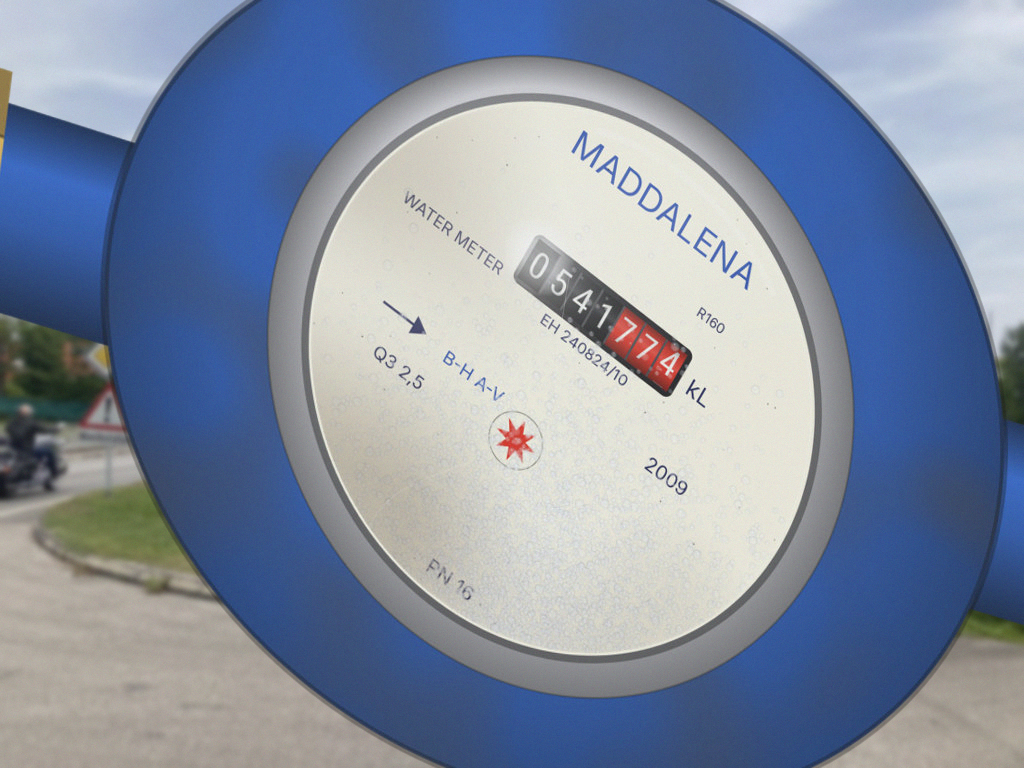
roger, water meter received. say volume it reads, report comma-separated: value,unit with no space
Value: 541.774,kL
